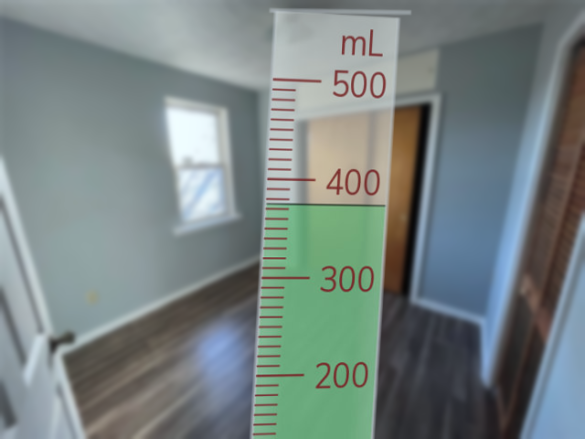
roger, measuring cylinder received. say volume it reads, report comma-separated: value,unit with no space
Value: 375,mL
